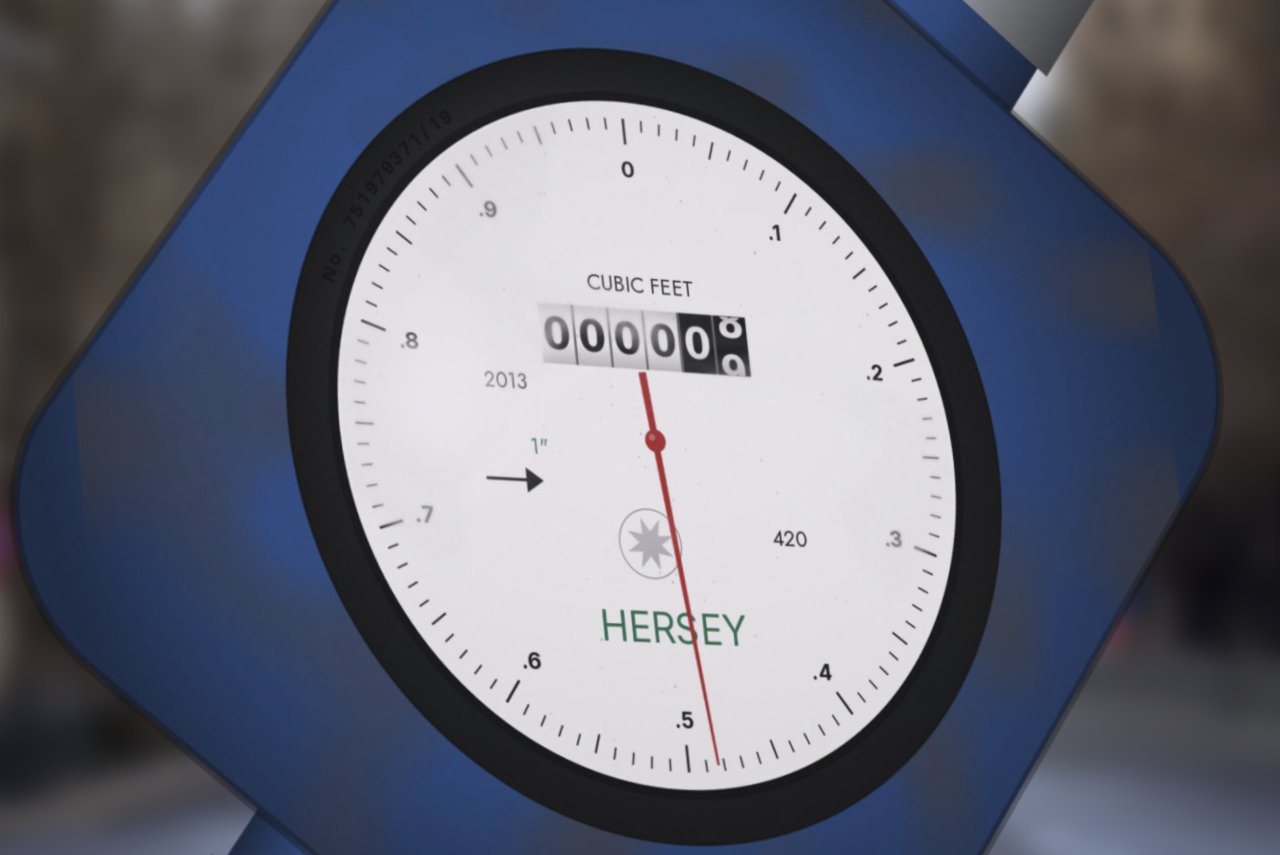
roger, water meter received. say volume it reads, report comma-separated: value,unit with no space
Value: 8.48,ft³
